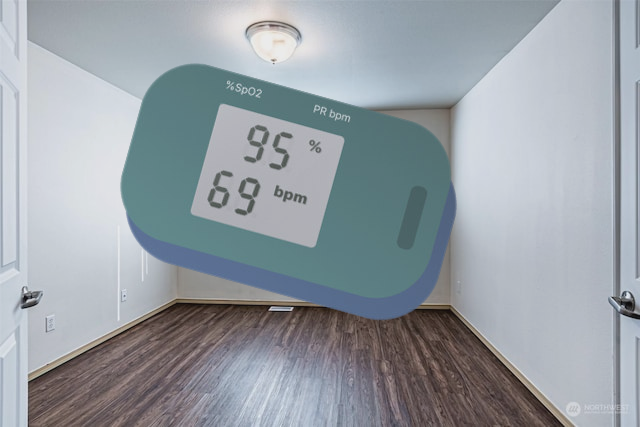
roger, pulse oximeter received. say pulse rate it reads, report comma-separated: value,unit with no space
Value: 69,bpm
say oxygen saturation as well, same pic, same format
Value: 95,%
